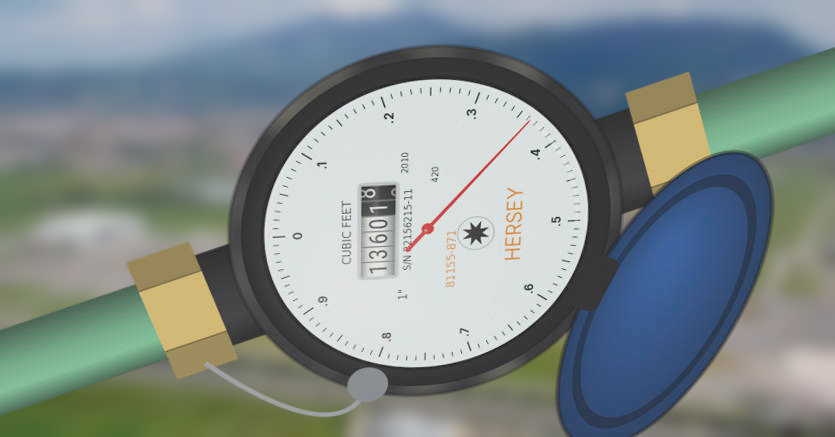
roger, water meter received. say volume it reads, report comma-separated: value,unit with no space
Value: 136018.36,ft³
